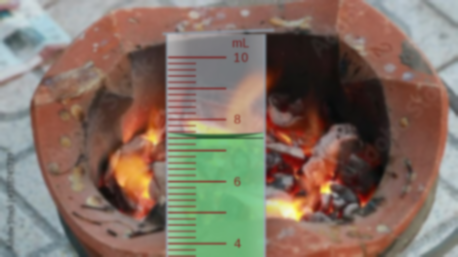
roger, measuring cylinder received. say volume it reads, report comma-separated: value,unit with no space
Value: 7.4,mL
